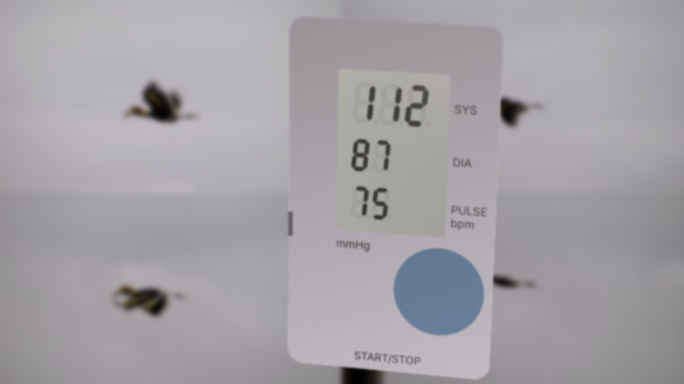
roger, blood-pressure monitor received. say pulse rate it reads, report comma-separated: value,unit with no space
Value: 75,bpm
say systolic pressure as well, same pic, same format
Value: 112,mmHg
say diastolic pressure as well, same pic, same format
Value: 87,mmHg
